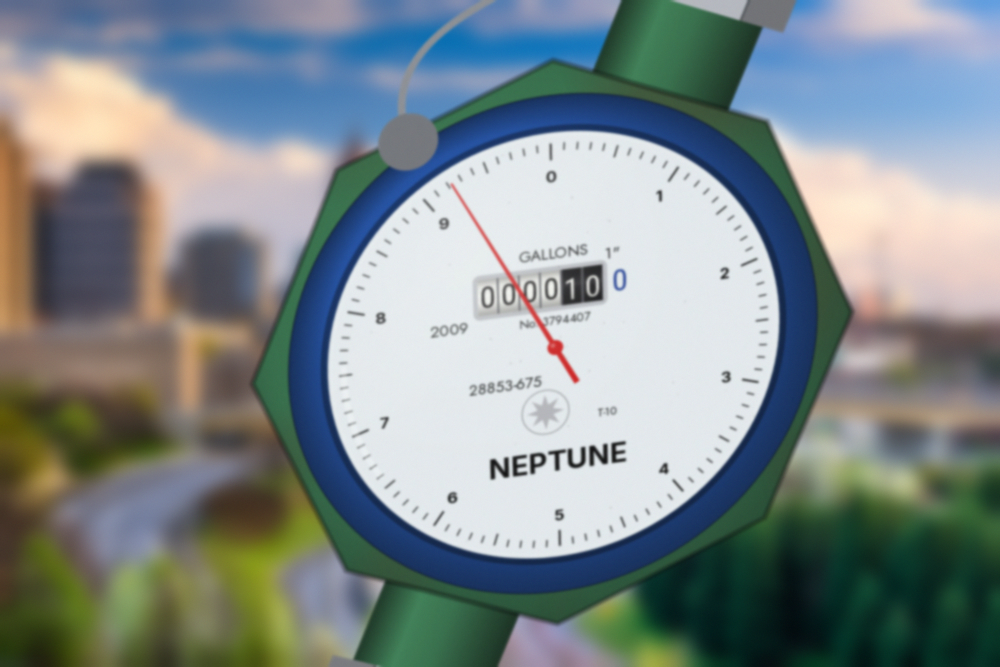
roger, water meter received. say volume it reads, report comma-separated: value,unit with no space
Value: 99.2,gal
